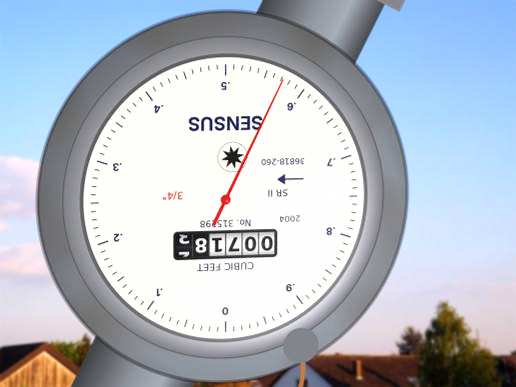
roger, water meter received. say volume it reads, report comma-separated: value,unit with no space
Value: 7182.57,ft³
